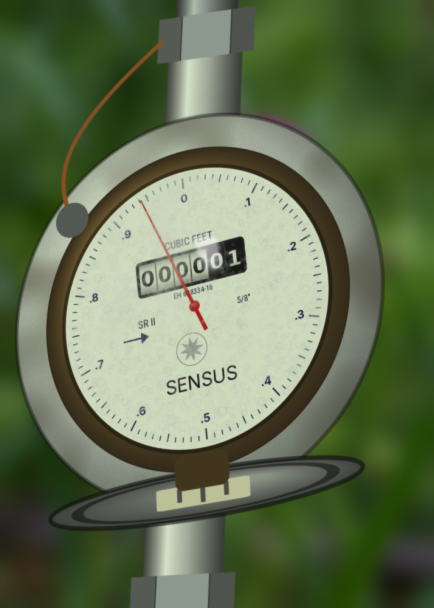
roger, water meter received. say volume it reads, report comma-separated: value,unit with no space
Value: 0.94,ft³
